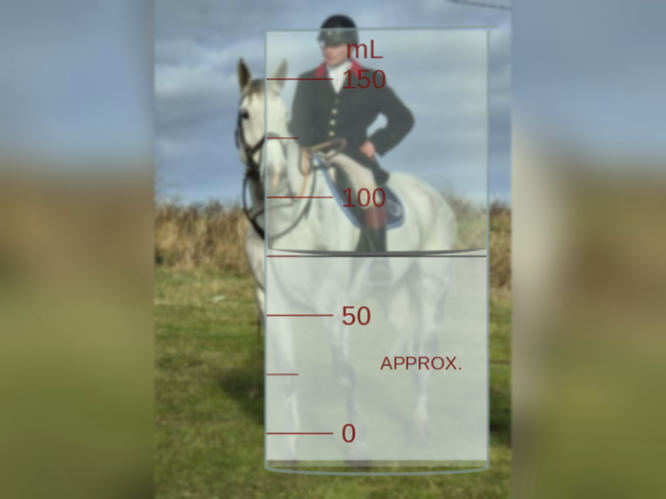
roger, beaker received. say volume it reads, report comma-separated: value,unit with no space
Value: 75,mL
